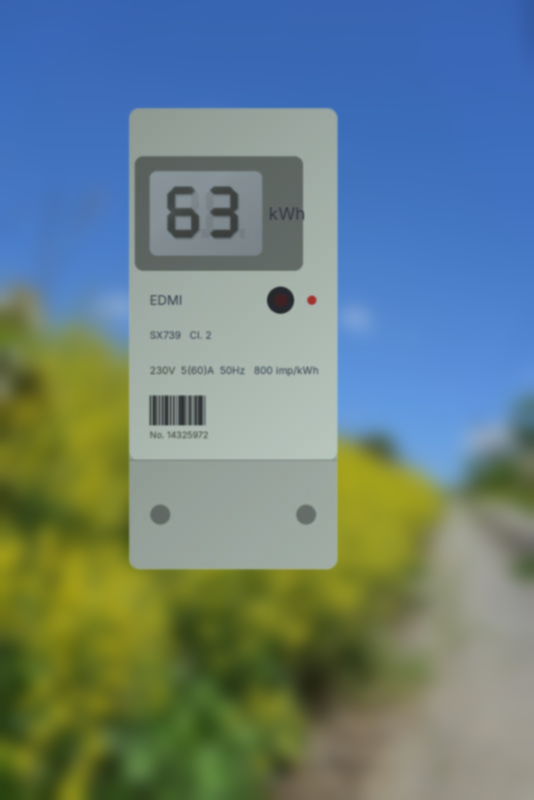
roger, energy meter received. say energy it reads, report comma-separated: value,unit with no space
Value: 63,kWh
